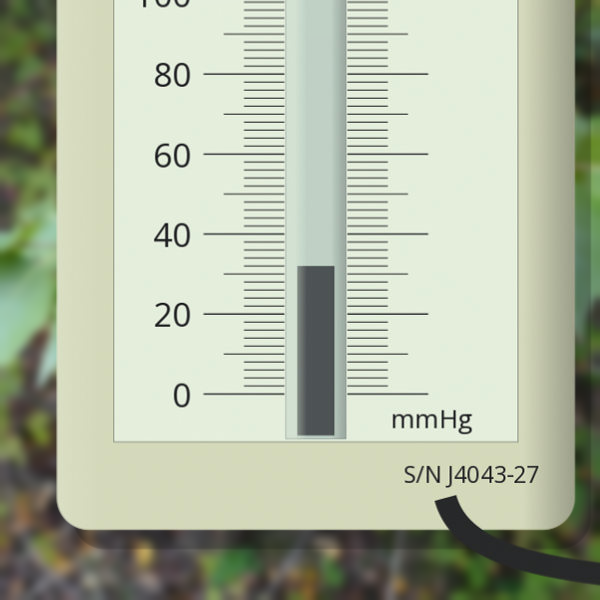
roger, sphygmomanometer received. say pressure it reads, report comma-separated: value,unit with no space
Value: 32,mmHg
